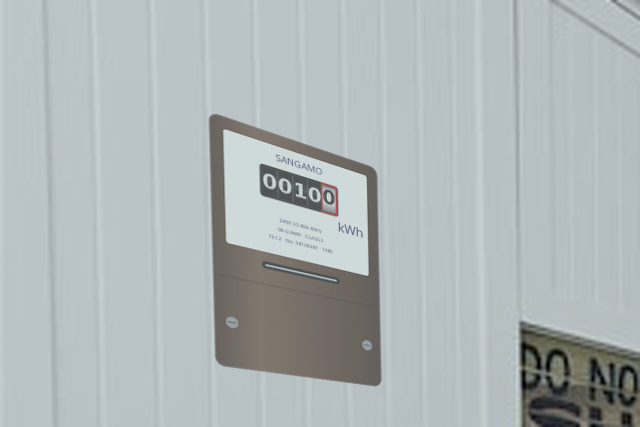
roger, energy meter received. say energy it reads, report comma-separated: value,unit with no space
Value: 10.0,kWh
